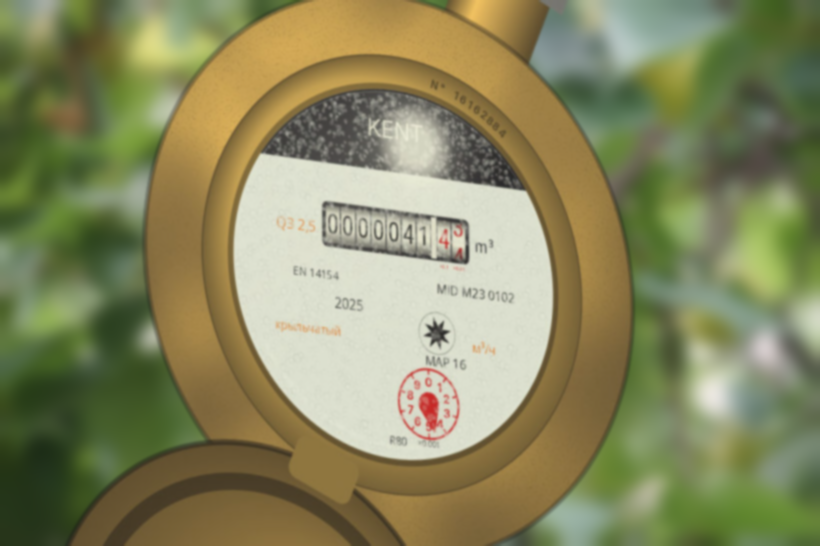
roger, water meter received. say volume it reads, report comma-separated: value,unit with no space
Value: 41.434,m³
